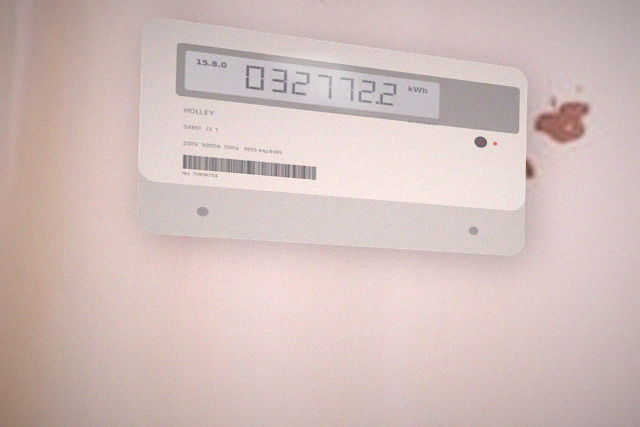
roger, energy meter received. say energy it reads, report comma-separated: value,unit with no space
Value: 32772.2,kWh
